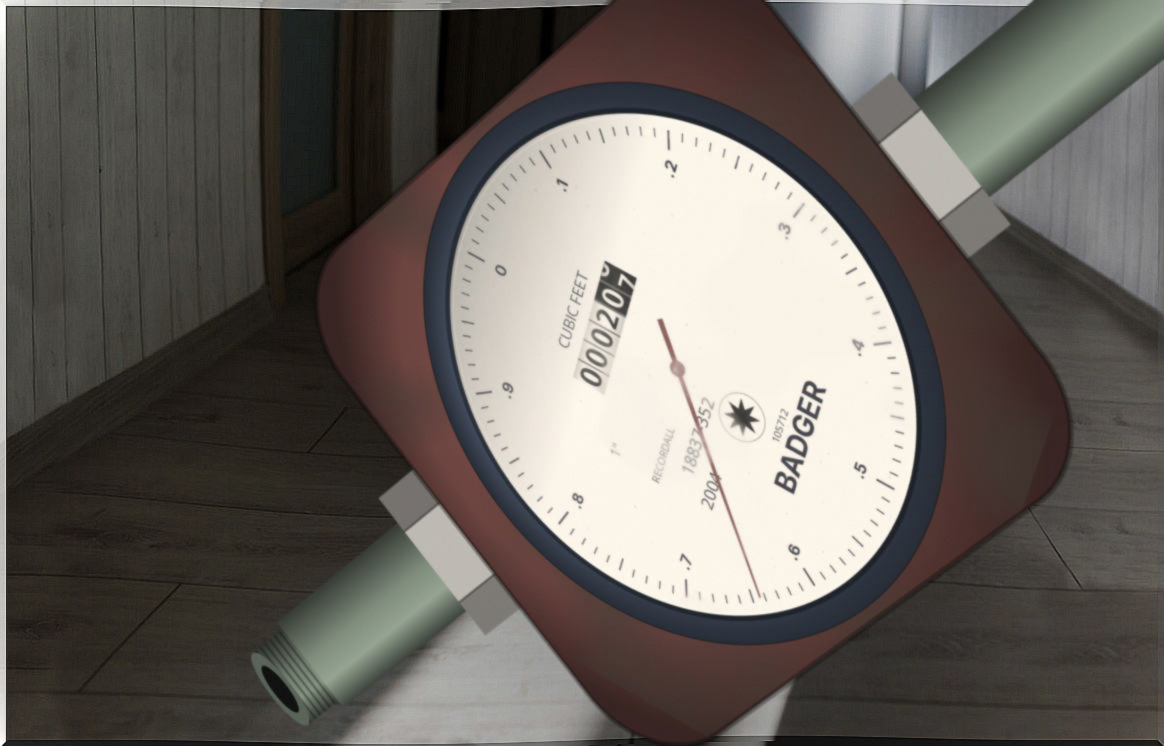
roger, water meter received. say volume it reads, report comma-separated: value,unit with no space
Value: 206.64,ft³
